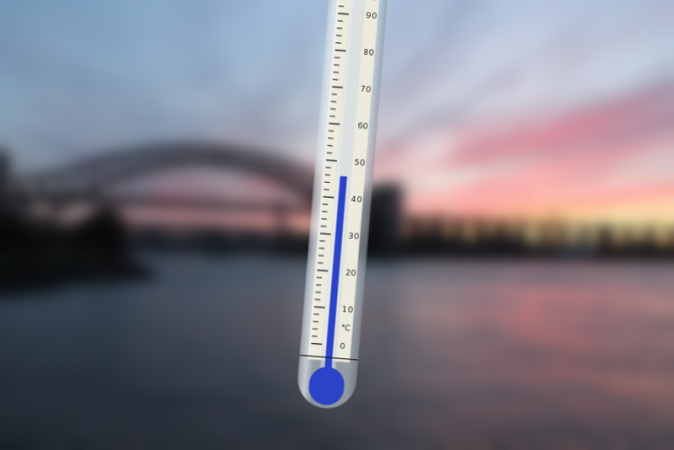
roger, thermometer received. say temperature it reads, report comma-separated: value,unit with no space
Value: 46,°C
